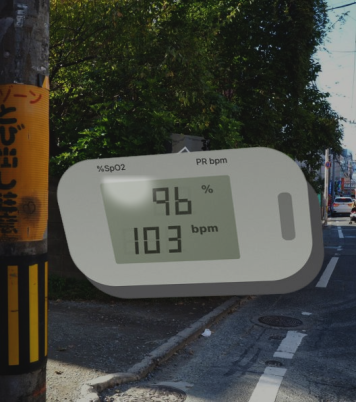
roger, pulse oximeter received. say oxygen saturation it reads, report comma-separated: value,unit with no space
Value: 96,%
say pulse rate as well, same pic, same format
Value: 103,bpm
